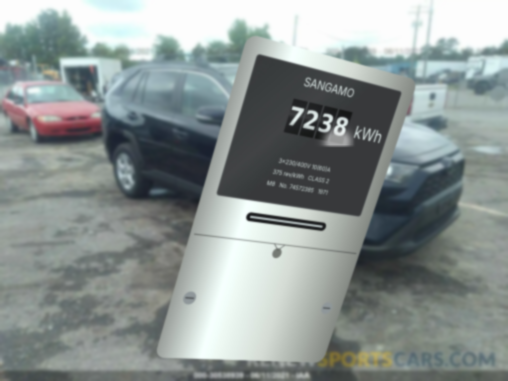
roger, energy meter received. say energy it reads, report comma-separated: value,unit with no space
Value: 7238,kWh
